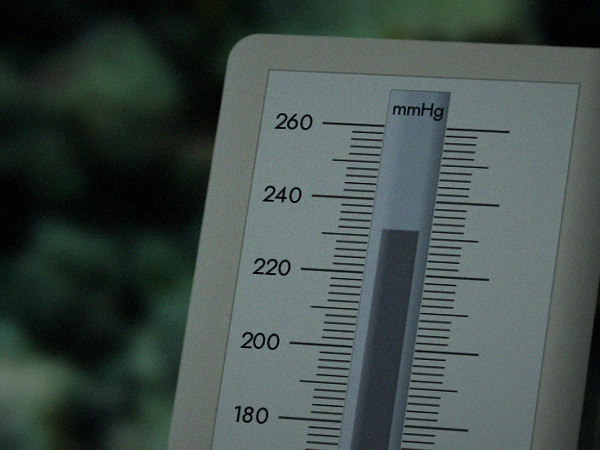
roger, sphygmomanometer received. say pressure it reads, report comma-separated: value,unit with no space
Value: 232,mmHg
